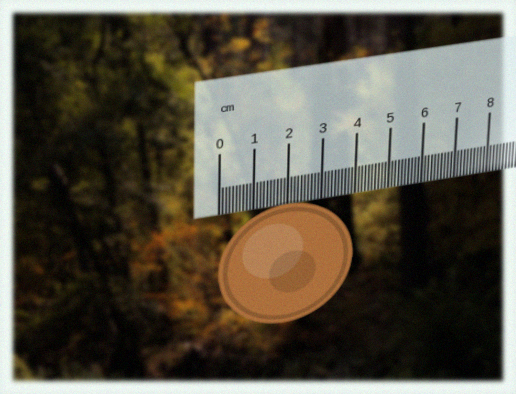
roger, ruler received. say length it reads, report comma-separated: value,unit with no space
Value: 4,cm
